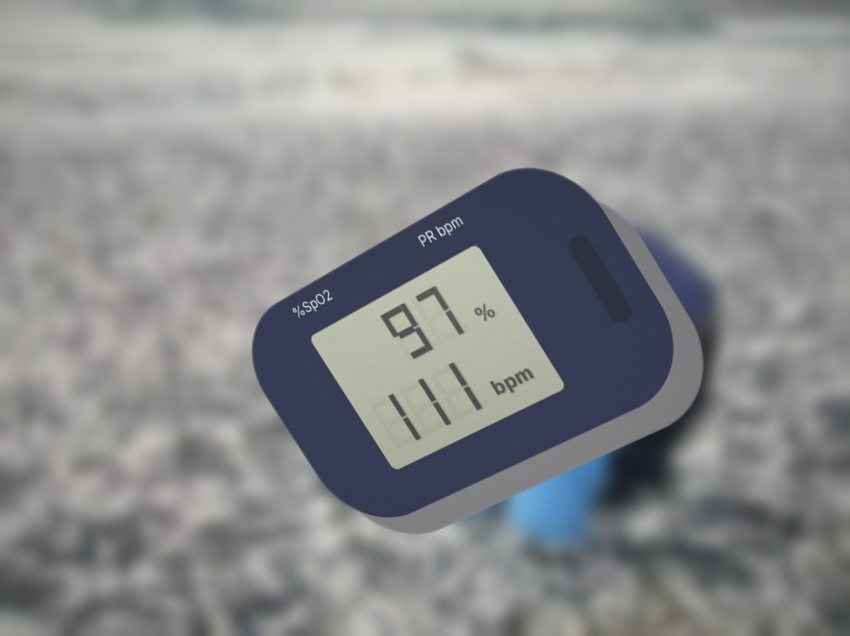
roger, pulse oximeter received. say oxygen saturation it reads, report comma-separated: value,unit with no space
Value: 97,%
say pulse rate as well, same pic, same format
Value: 111,bpm
